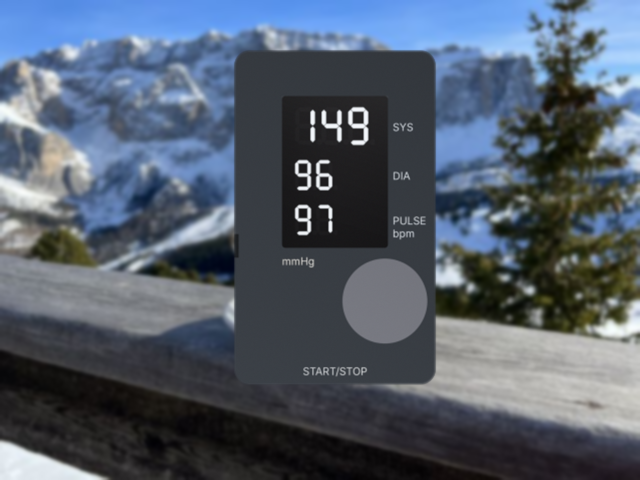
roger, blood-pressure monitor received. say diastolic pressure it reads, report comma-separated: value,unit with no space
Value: 96,mmHg
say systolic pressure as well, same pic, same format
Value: 149,mmHg
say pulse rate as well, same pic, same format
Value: 97,bpm
